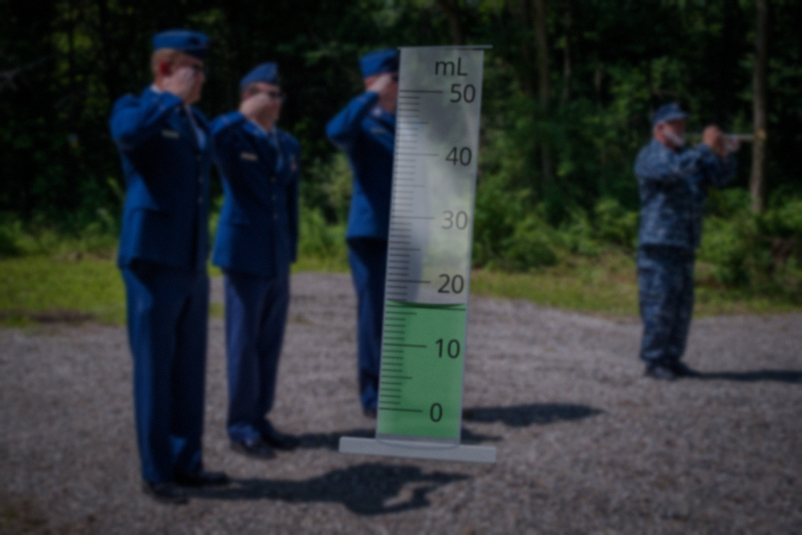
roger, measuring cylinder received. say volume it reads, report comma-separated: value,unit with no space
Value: 16,mL
